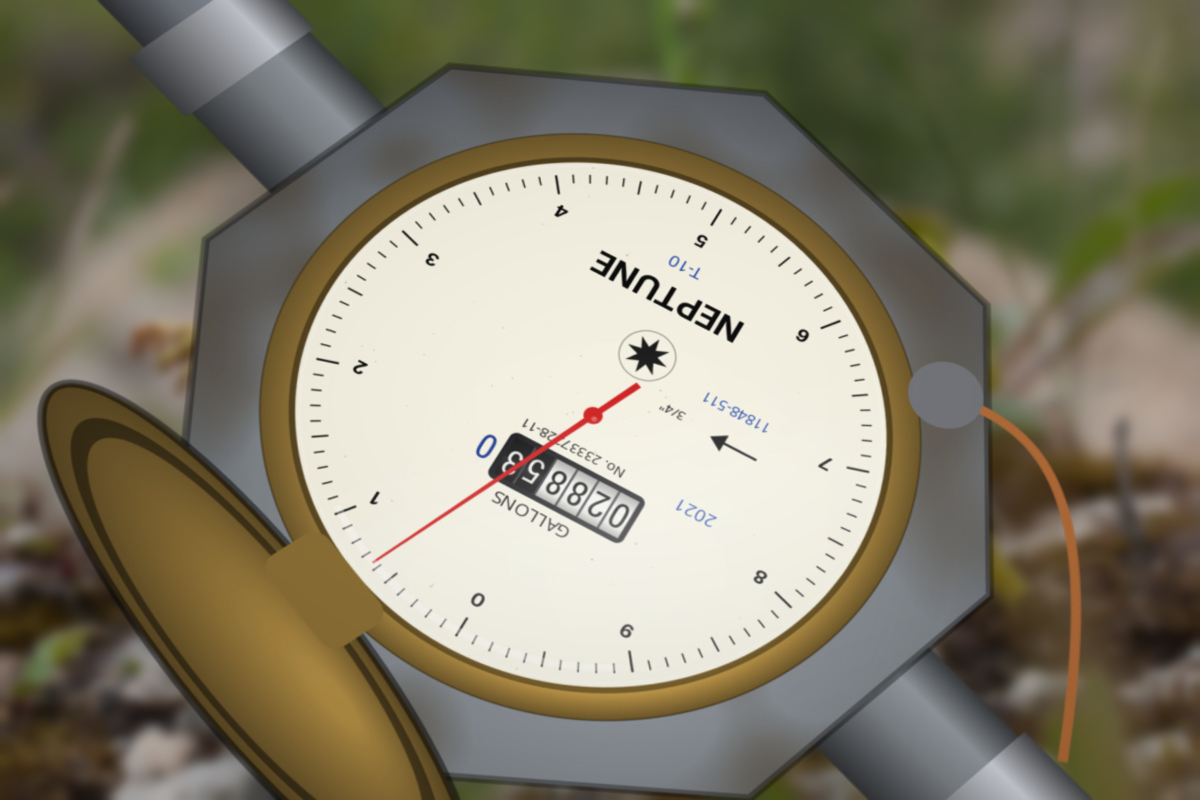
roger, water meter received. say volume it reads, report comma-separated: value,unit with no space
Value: 288530.6,gal
